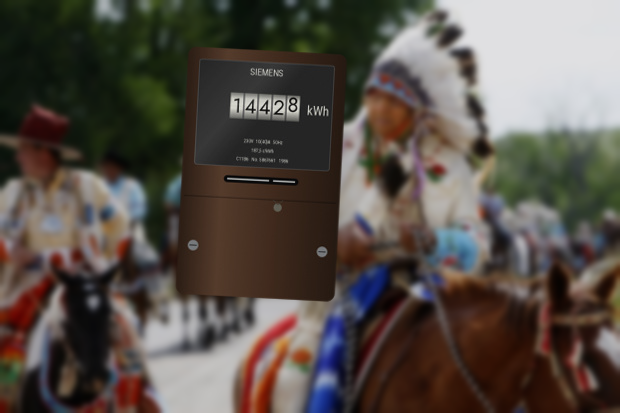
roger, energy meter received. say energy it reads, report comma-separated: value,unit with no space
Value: 14428,kWh
